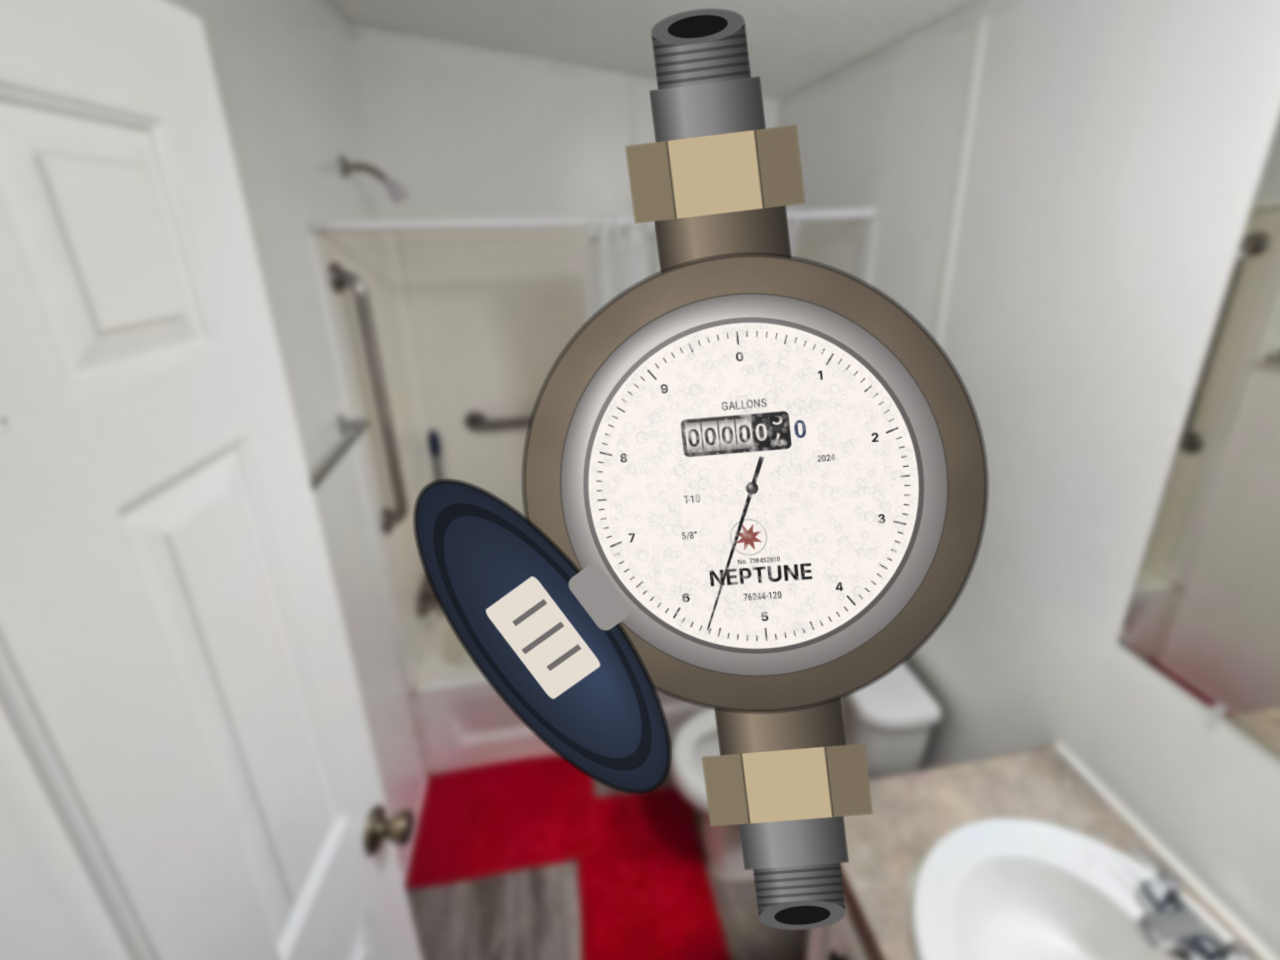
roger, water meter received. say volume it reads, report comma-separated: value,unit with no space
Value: 35.6,gal
